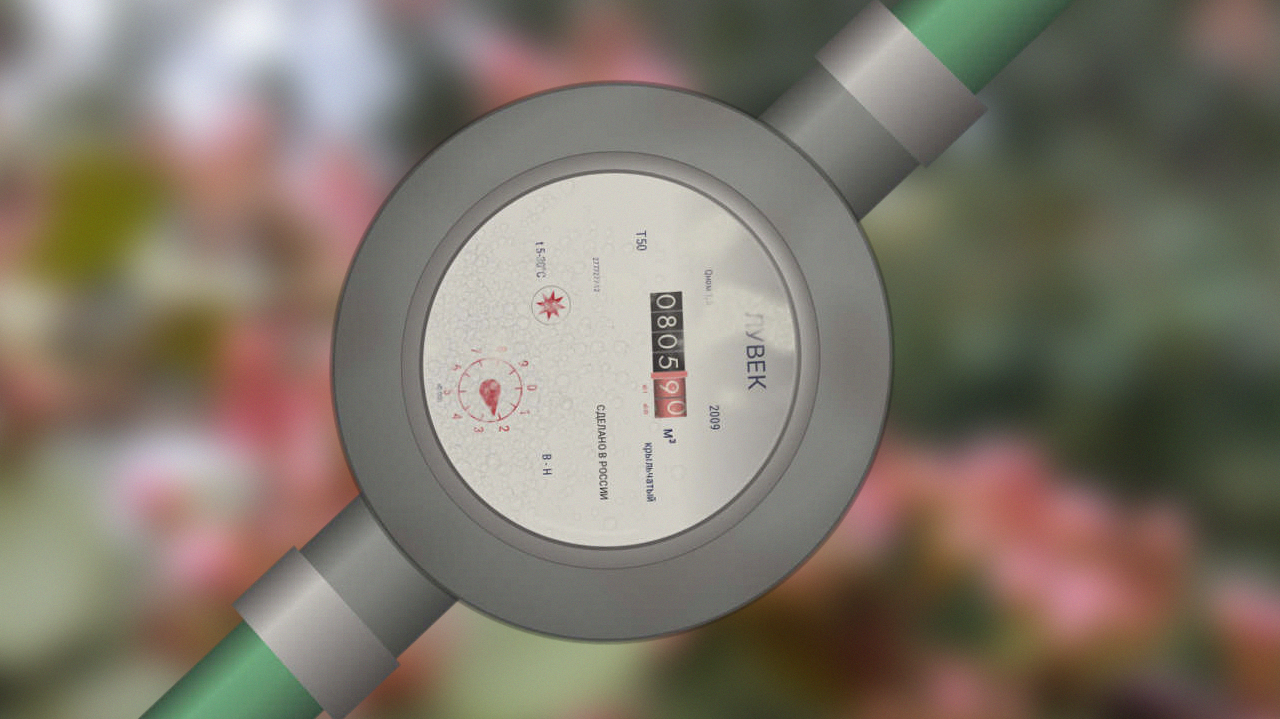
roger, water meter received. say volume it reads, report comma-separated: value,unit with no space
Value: 805.902,m³
